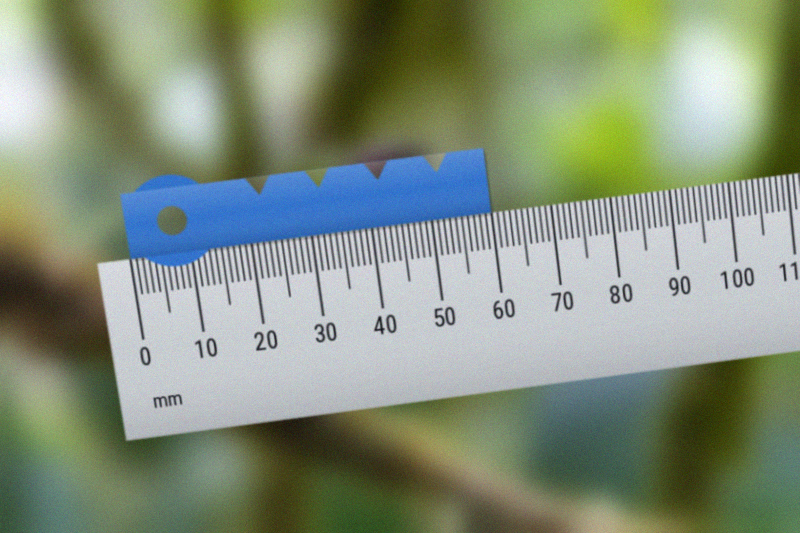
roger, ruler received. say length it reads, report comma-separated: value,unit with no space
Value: 60,mm
